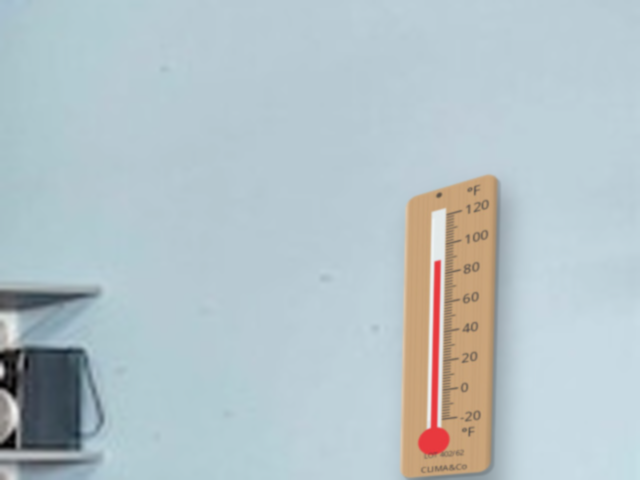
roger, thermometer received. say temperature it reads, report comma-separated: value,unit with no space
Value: 90,°F
